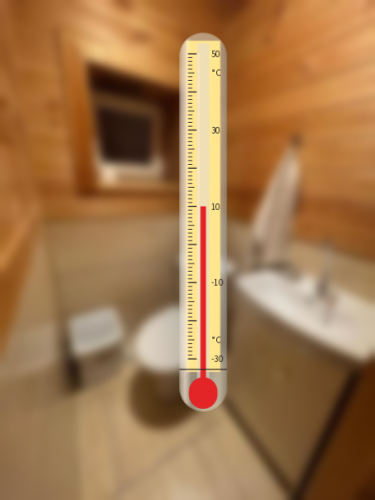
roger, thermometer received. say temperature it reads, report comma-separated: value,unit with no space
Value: 10,°C
